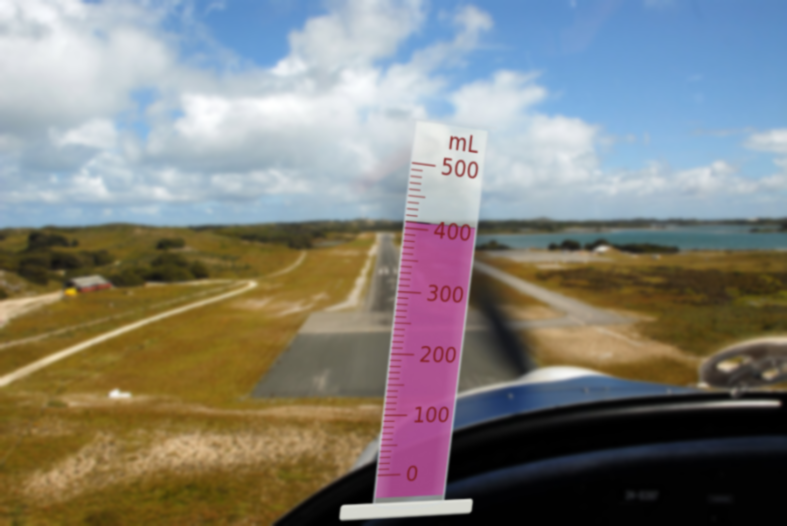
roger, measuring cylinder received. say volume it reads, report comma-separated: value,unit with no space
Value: 410,mL
